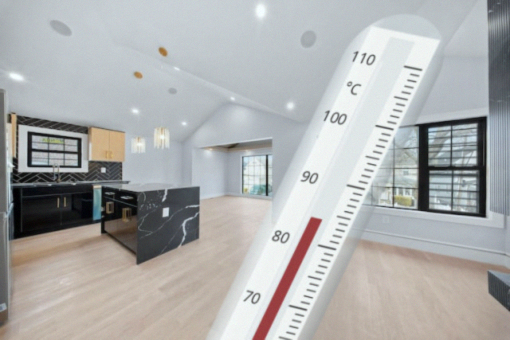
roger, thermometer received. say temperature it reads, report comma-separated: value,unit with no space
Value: 84,°C
